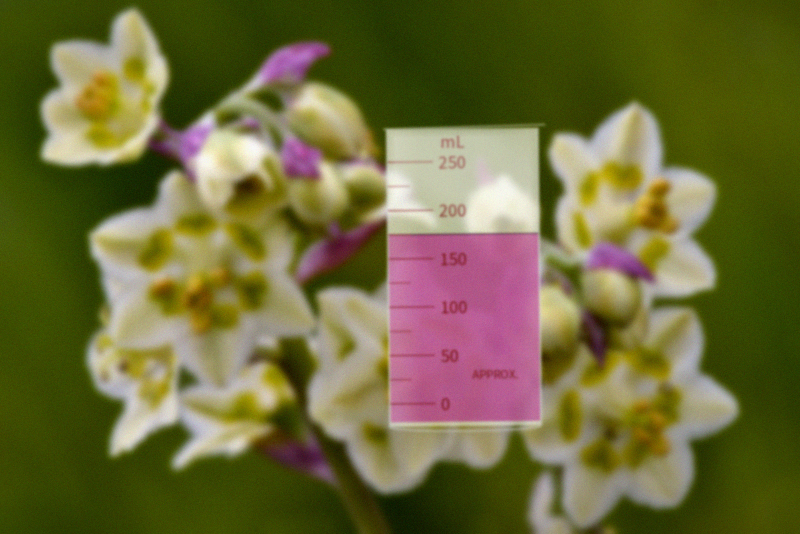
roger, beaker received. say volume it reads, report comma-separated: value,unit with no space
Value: 175,mL
